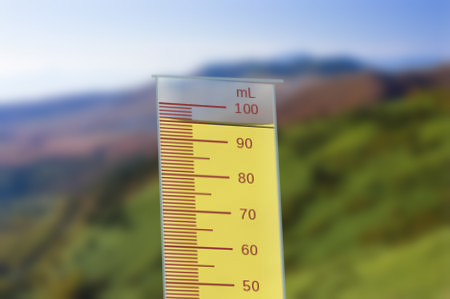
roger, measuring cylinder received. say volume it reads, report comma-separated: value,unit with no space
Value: 95,mL
